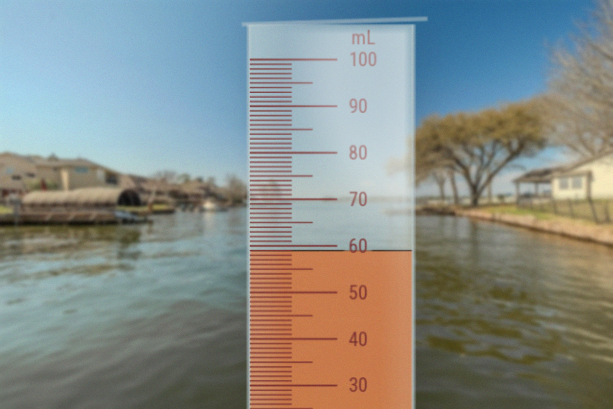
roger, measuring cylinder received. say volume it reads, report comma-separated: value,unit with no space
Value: 59,mL
